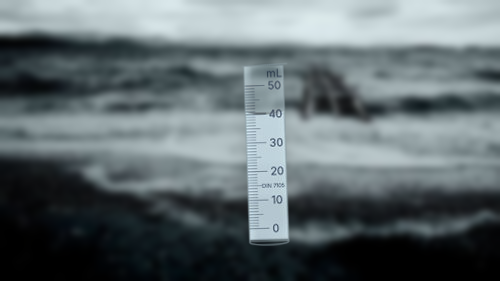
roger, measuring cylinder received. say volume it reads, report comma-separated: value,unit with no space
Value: 40,mL
